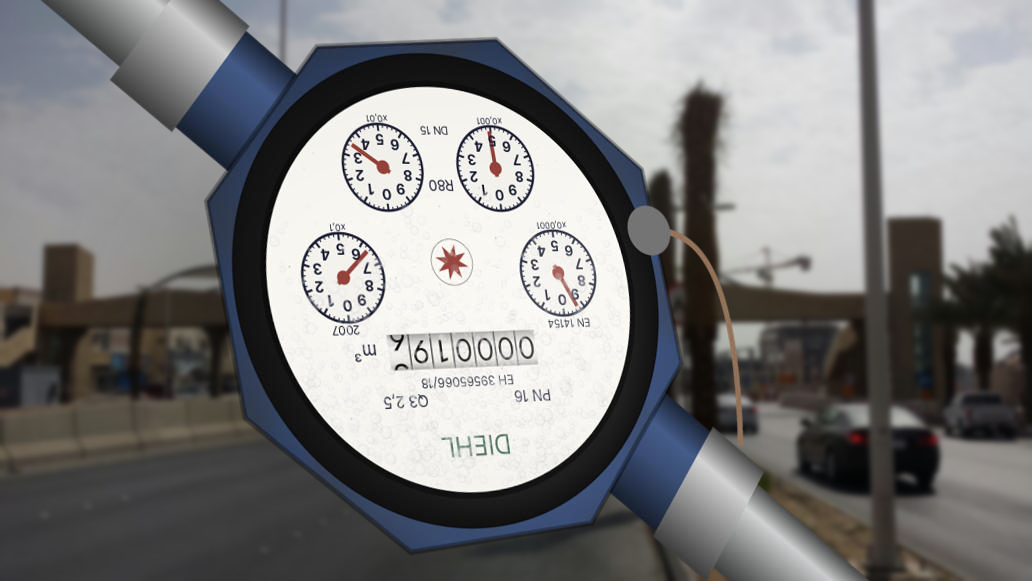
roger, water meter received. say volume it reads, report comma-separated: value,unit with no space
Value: 195.6349,m³
